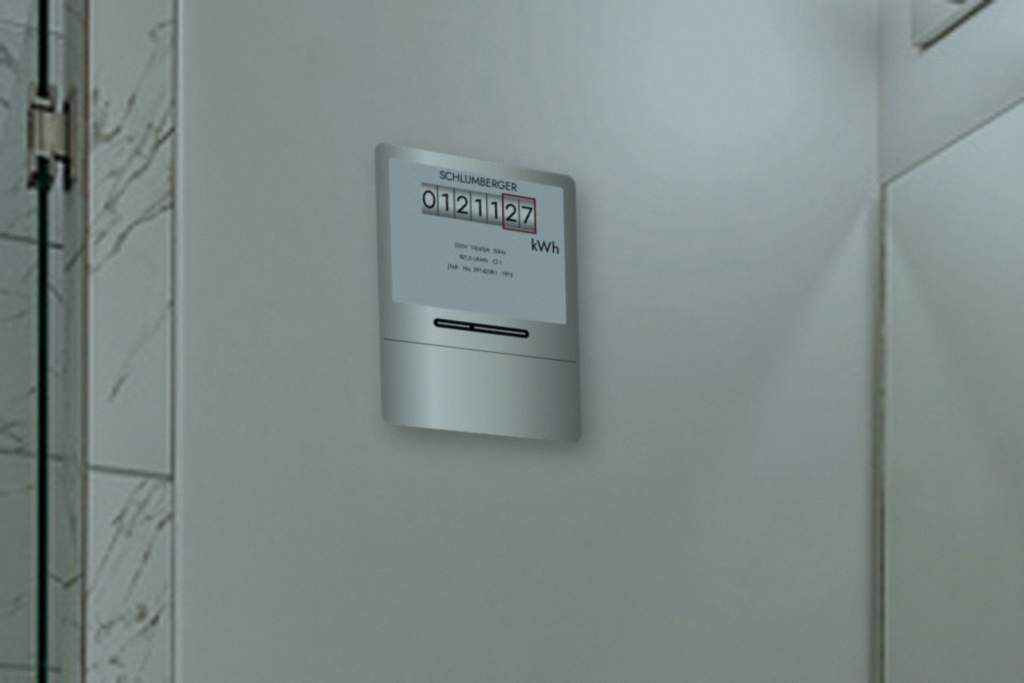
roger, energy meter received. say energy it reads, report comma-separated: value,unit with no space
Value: 1211.27,kWh
